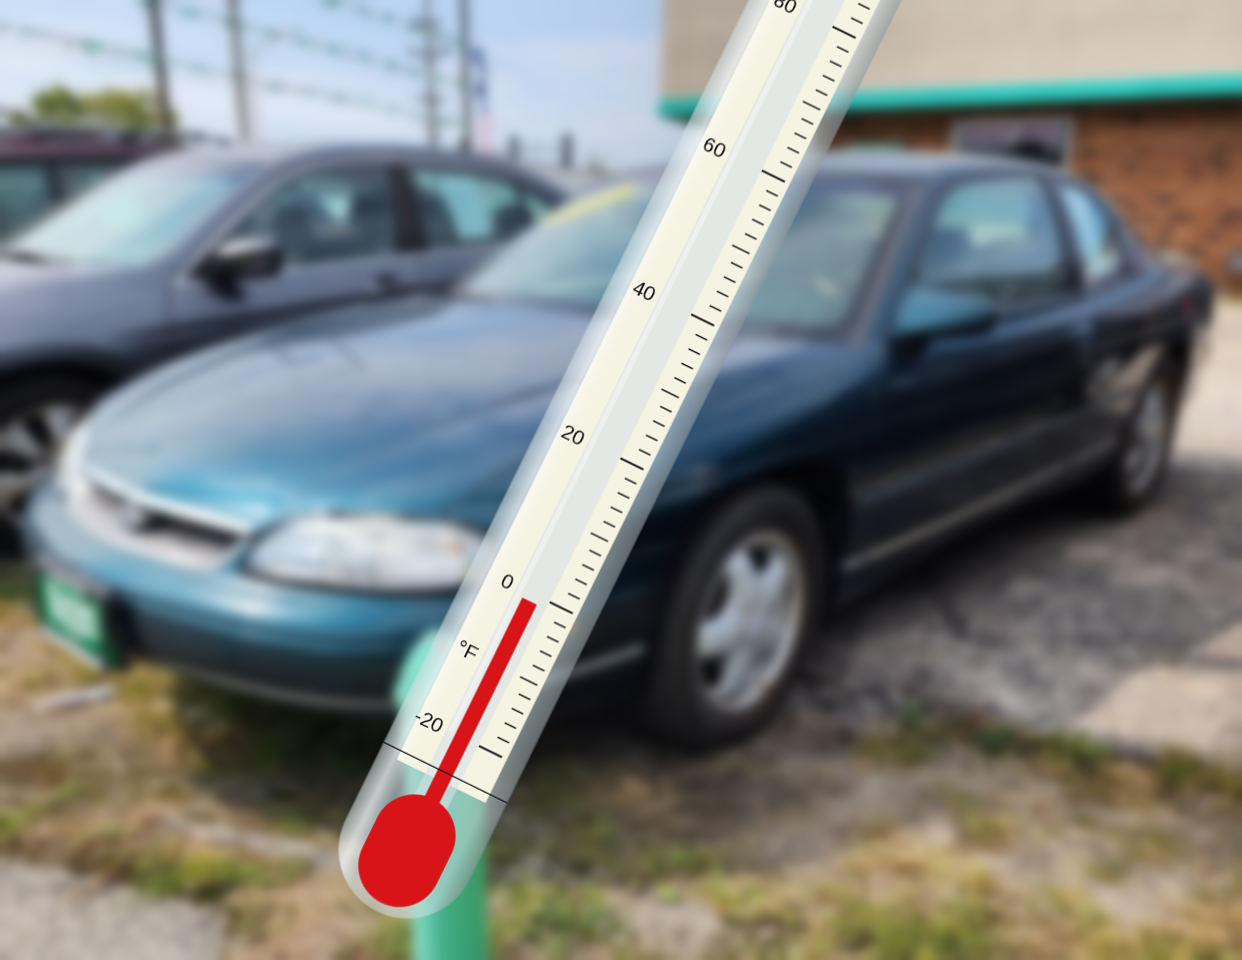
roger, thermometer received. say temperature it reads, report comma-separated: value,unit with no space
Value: -1,°F
